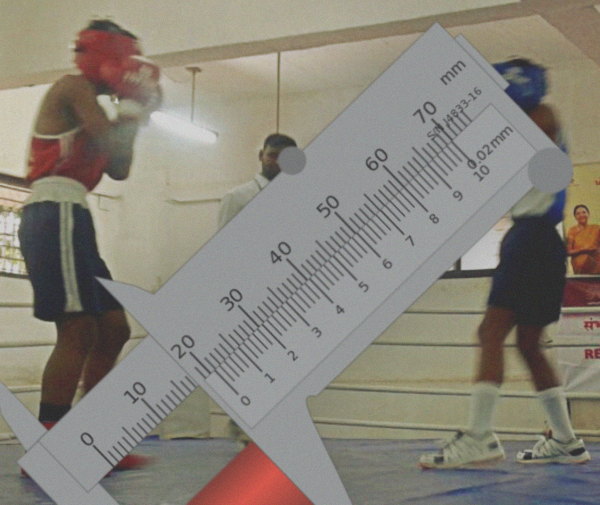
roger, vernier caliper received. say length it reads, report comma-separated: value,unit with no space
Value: 20.8,mm
